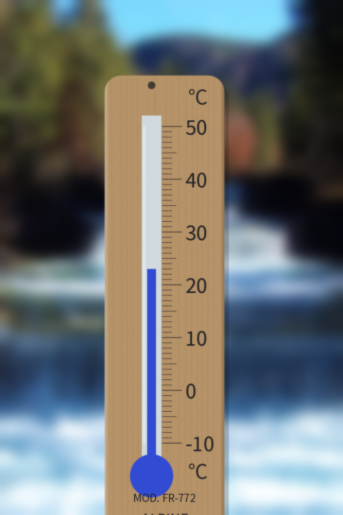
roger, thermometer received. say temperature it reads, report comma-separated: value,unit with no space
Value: 23,°C
